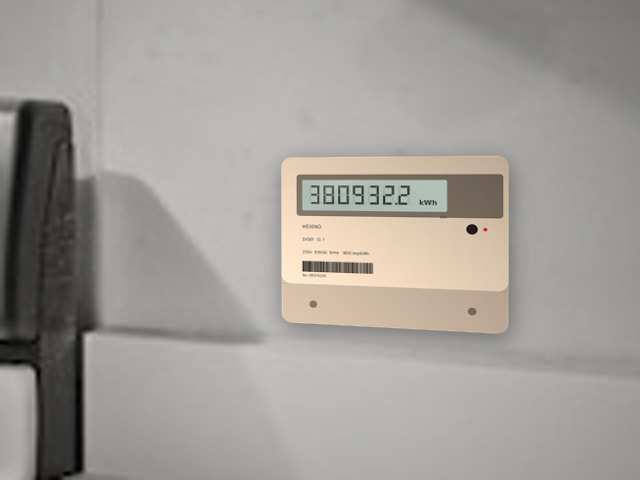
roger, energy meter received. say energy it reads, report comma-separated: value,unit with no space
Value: 380932.2,kWh
